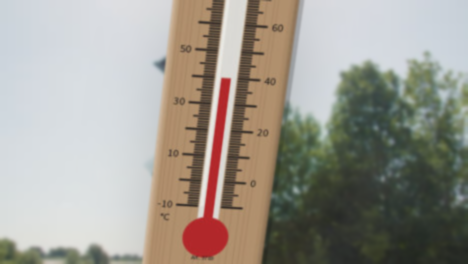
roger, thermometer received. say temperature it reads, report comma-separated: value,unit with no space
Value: 40,°C
